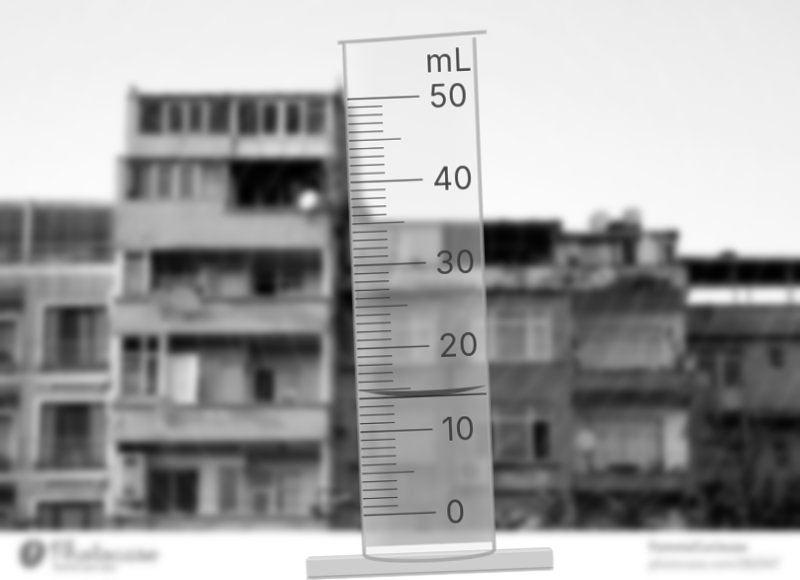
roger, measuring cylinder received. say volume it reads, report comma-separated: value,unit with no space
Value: 14,mL
